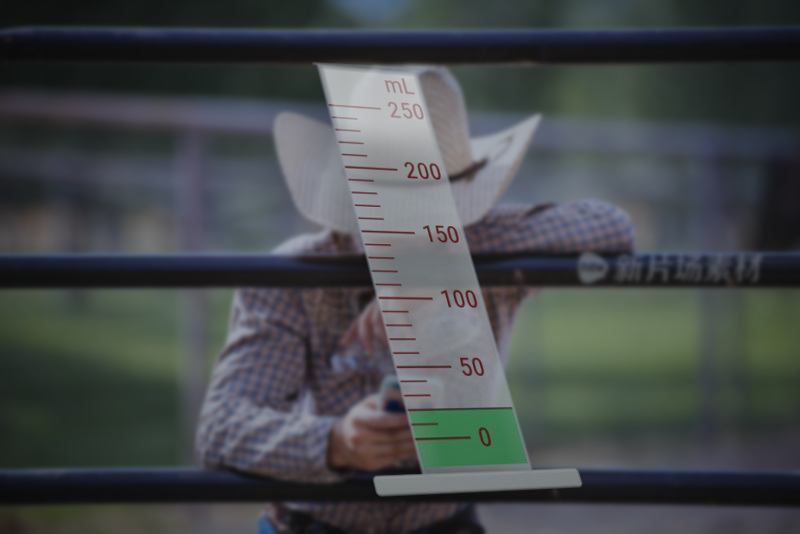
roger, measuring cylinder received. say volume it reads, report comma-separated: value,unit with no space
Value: 20,mL
